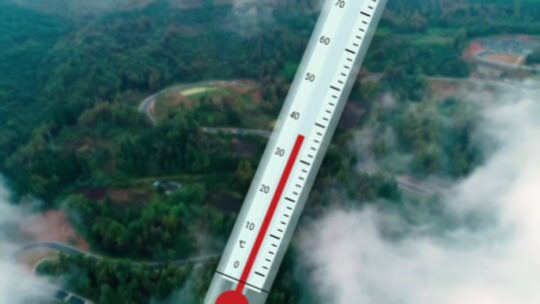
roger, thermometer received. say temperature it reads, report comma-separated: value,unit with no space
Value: 36,°C
